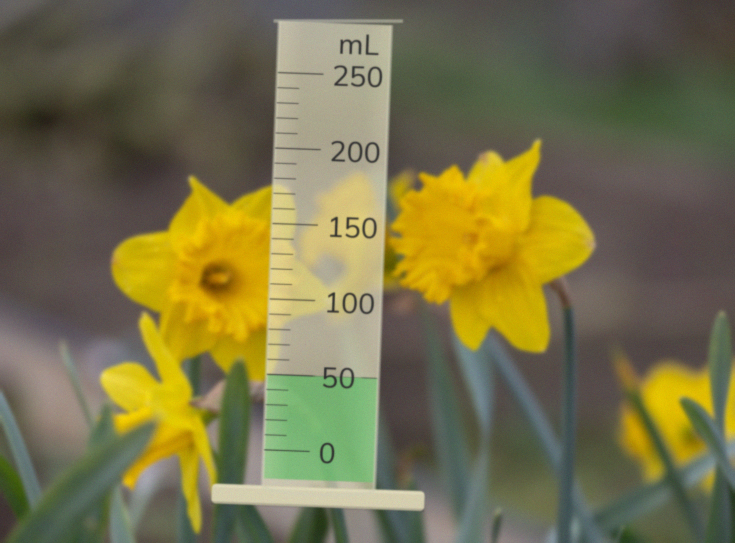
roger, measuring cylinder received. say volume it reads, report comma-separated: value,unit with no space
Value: 50,mL
